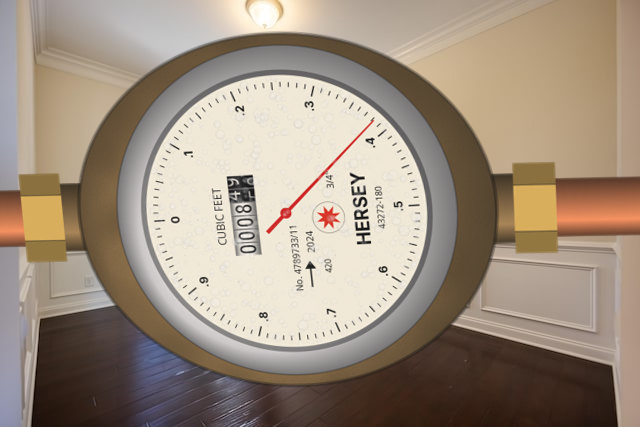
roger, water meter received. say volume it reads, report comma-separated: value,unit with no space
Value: 849.38,ft³
